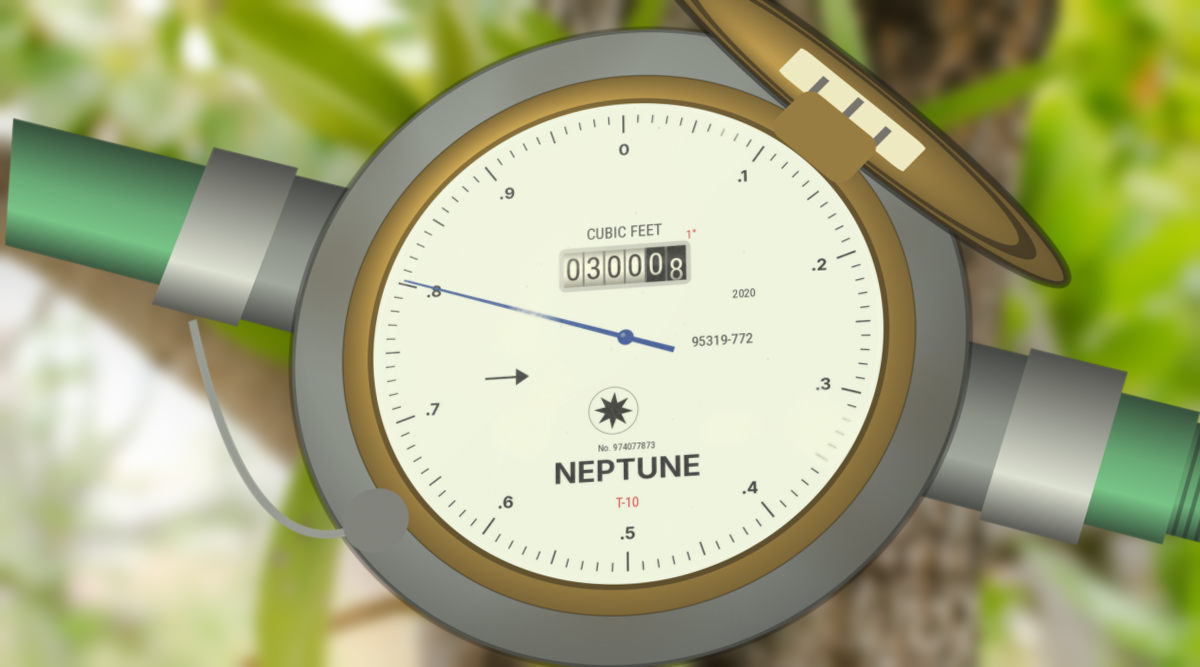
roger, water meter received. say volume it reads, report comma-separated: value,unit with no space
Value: 30007.80,ft³
